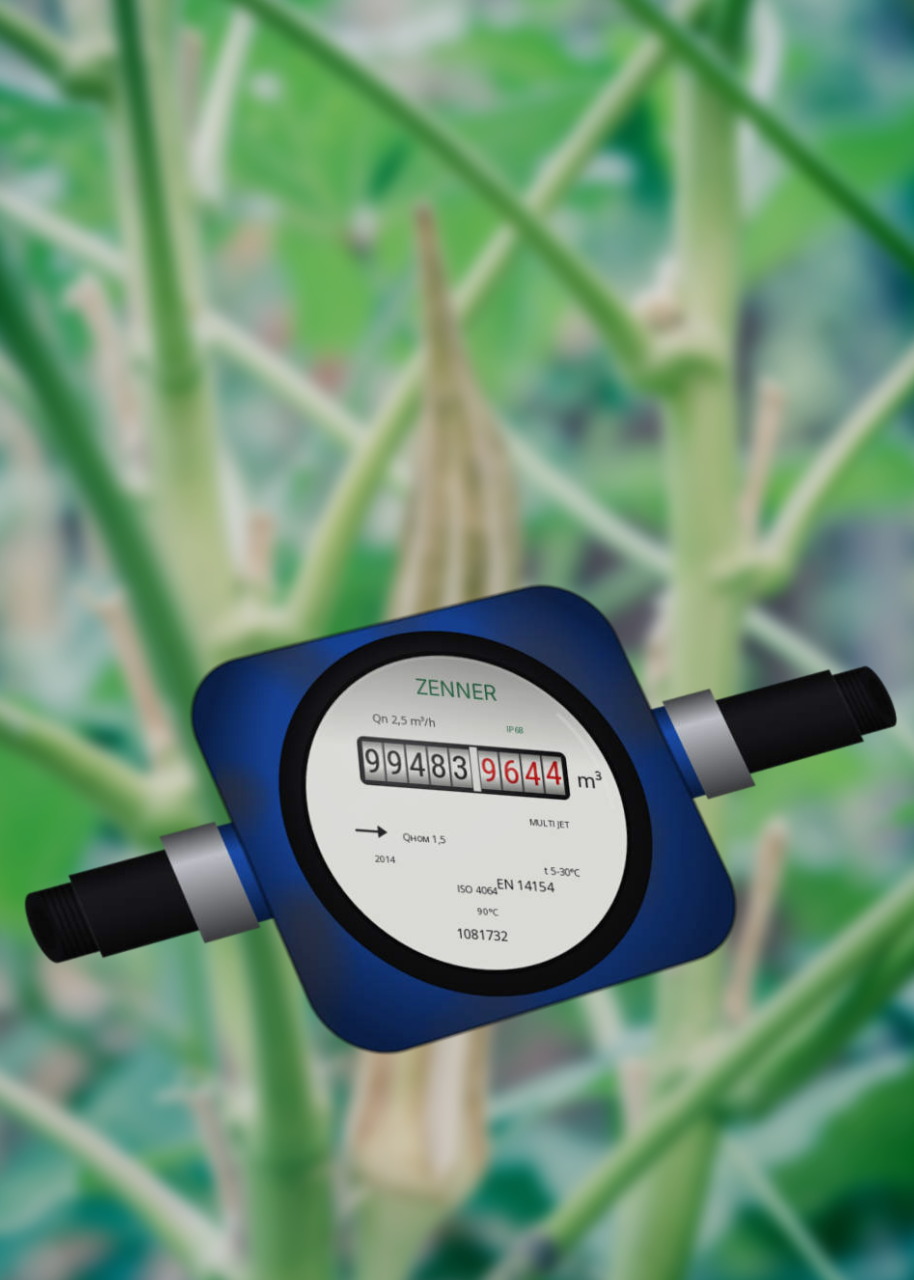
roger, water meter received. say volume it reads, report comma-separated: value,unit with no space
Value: 99483.9644,m³
